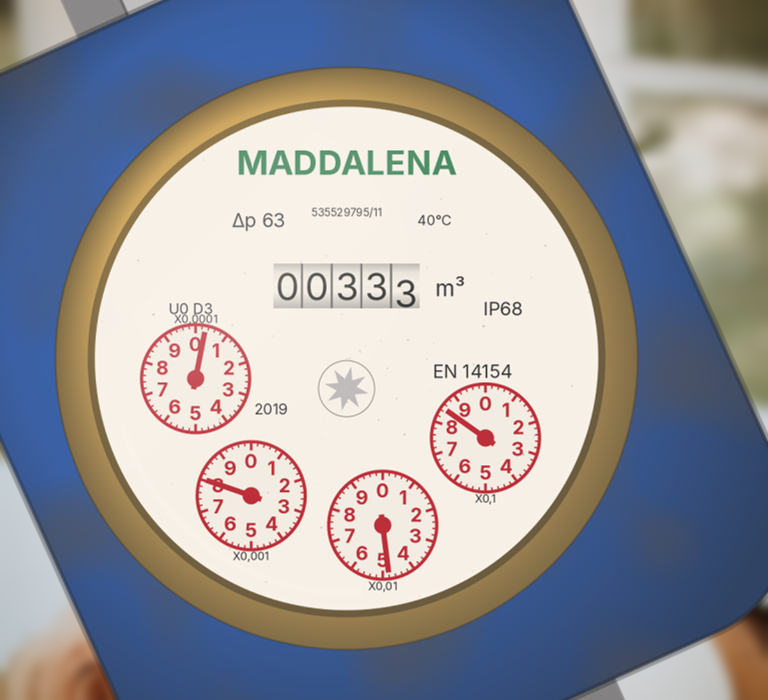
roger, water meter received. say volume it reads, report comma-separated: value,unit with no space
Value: 332.8480,m³
